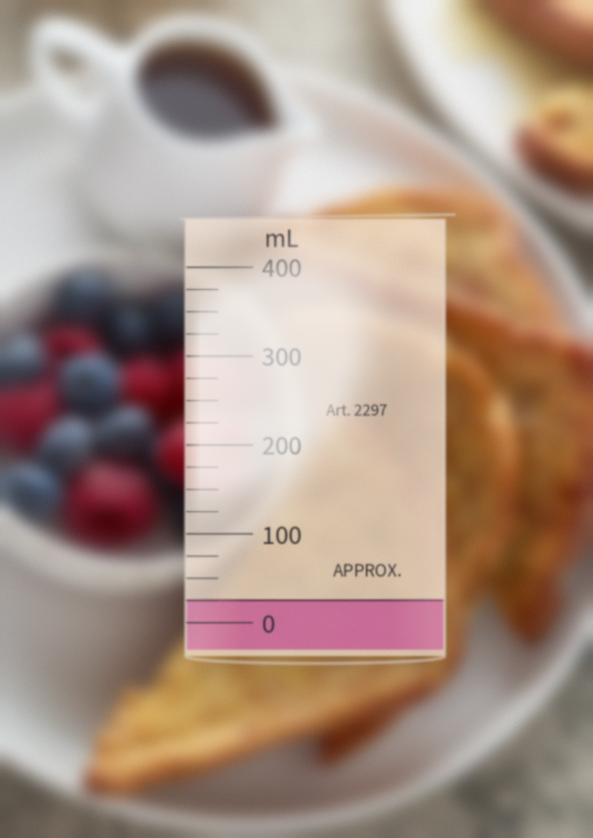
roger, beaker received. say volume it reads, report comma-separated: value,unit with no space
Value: 25,mL
